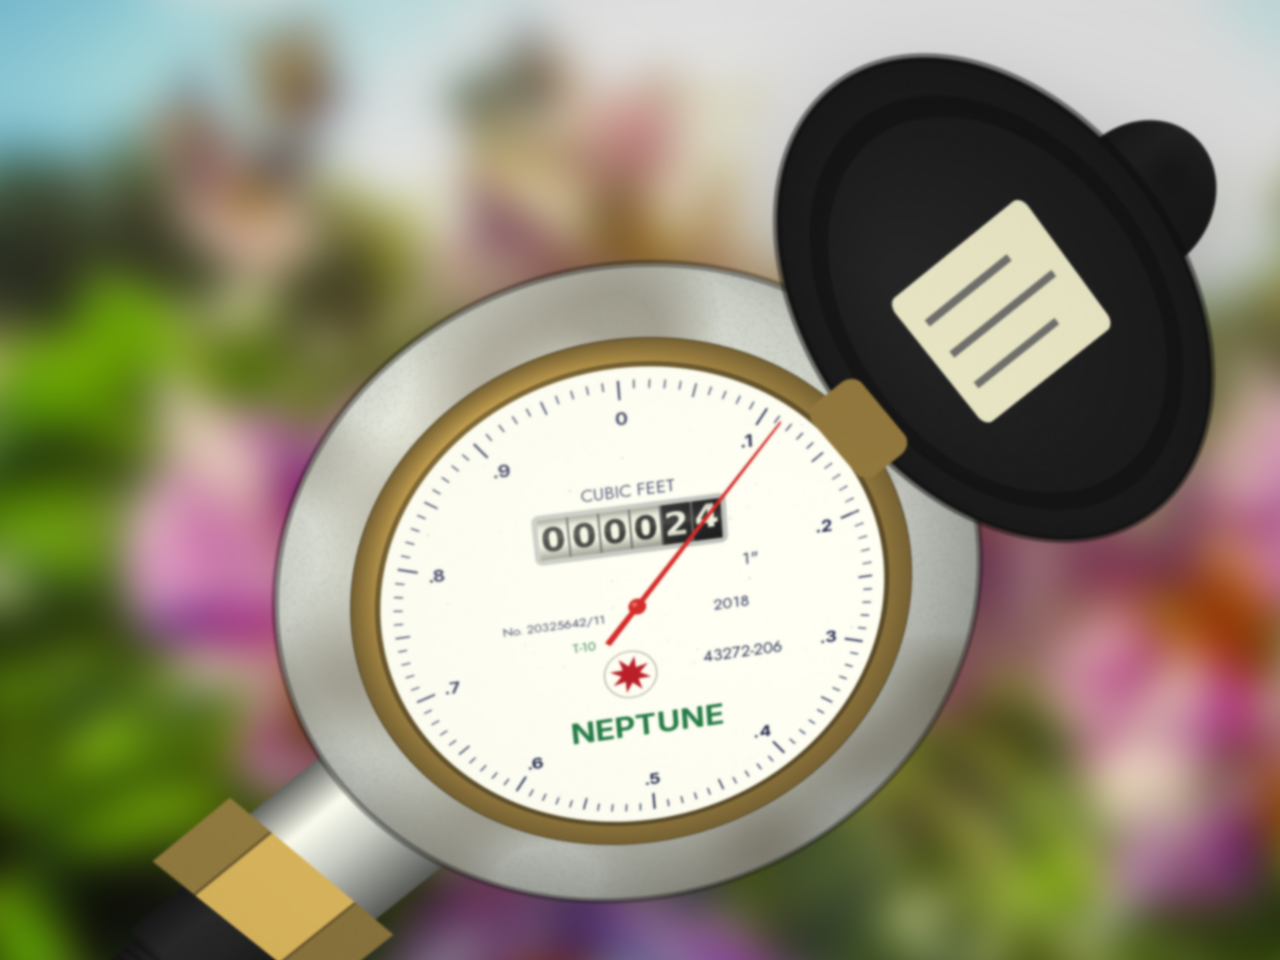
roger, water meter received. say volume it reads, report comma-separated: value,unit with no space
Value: 24.11,ft³
